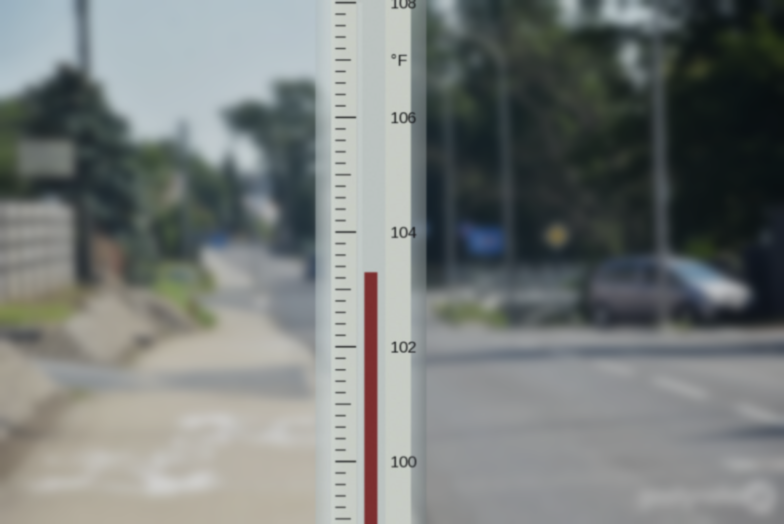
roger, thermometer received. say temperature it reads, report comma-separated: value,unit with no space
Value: 103.3,°F
